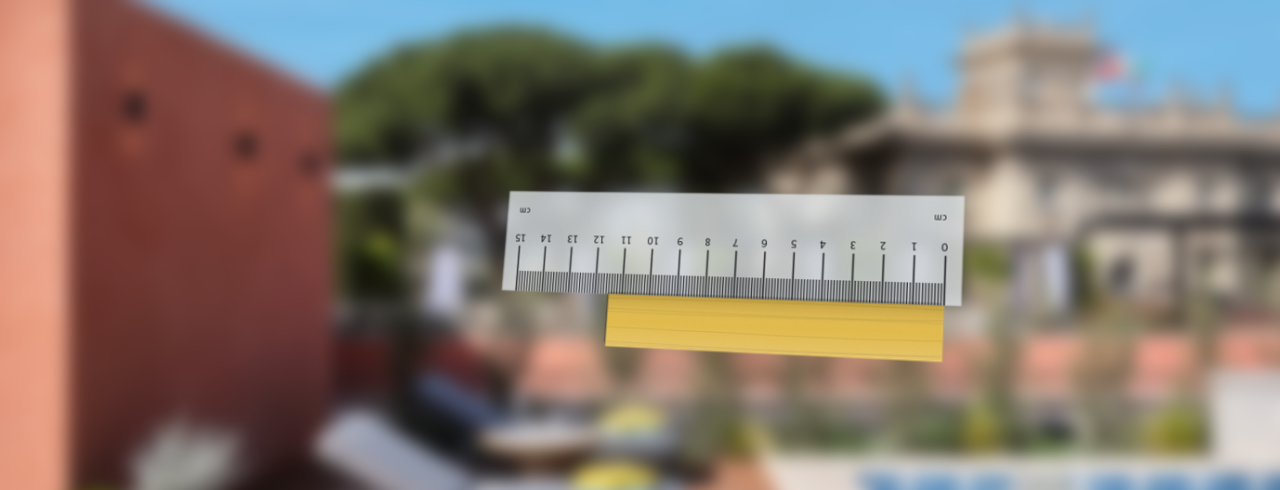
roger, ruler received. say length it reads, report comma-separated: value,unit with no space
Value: 11.5,cm
